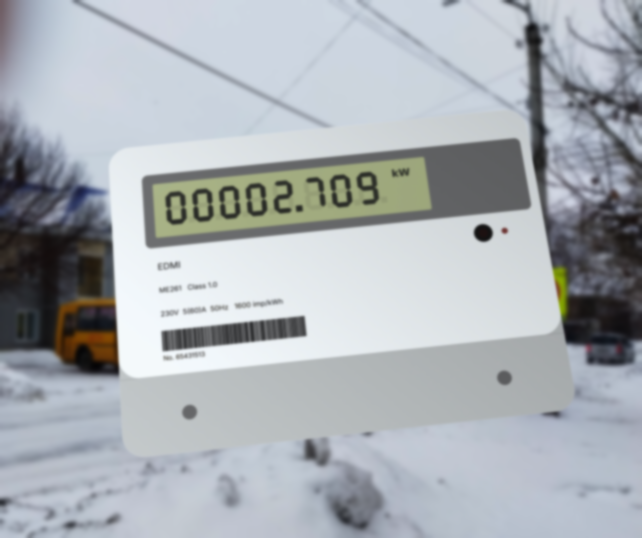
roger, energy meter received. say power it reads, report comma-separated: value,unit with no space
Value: 2.709,kW
